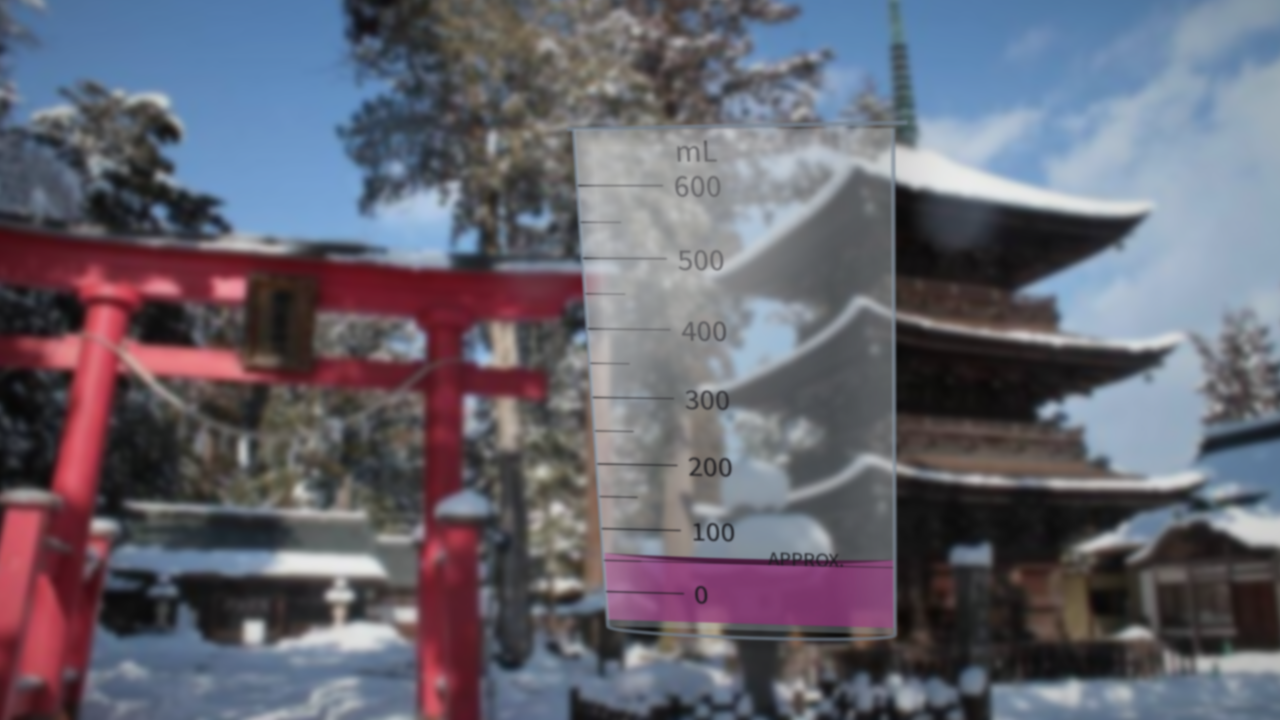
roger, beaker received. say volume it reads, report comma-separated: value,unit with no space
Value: 50,mL
